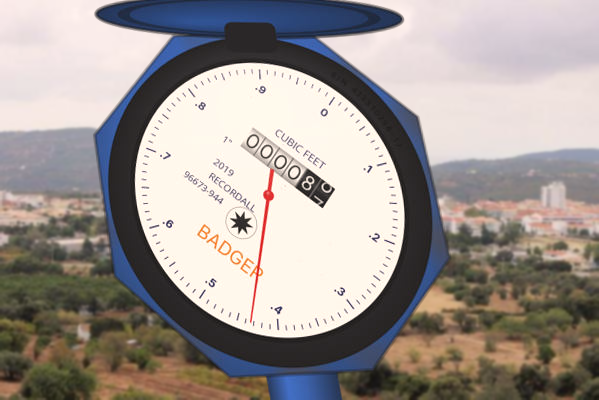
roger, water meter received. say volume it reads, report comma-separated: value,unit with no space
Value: 86.43,ft³
